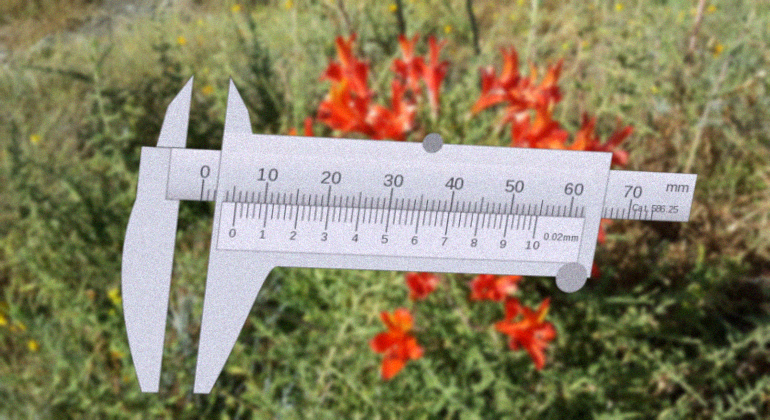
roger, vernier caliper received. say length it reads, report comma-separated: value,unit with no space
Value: 5.5,mm
